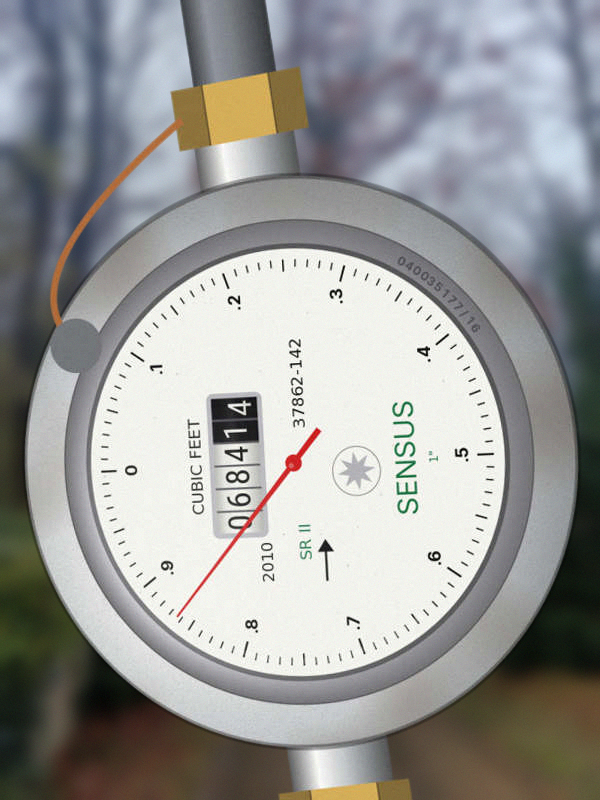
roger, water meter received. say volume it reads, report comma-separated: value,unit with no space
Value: 68413.86,ft³
